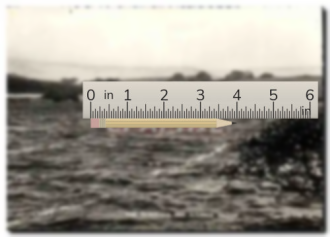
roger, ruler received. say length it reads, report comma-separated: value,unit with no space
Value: 4,in
